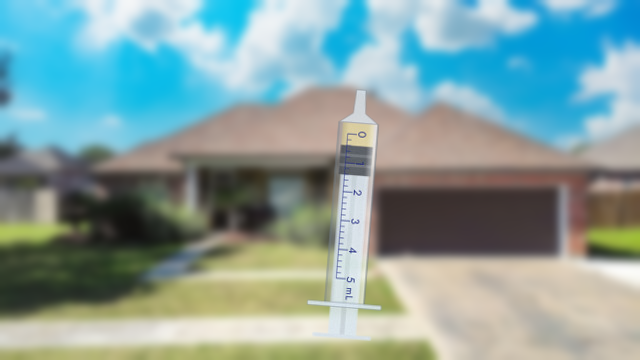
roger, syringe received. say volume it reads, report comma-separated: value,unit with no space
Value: 0.4,mL
